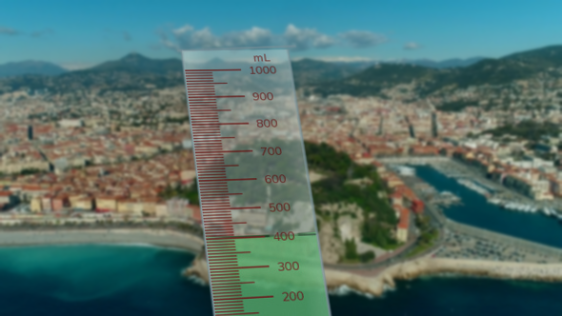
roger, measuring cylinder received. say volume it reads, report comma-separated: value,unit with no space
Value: 400,mL
